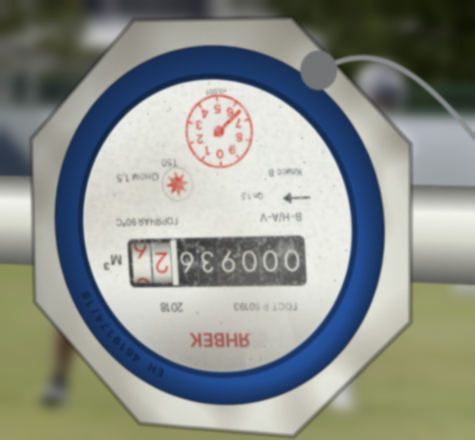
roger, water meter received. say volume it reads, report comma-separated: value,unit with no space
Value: 936.256,m³
